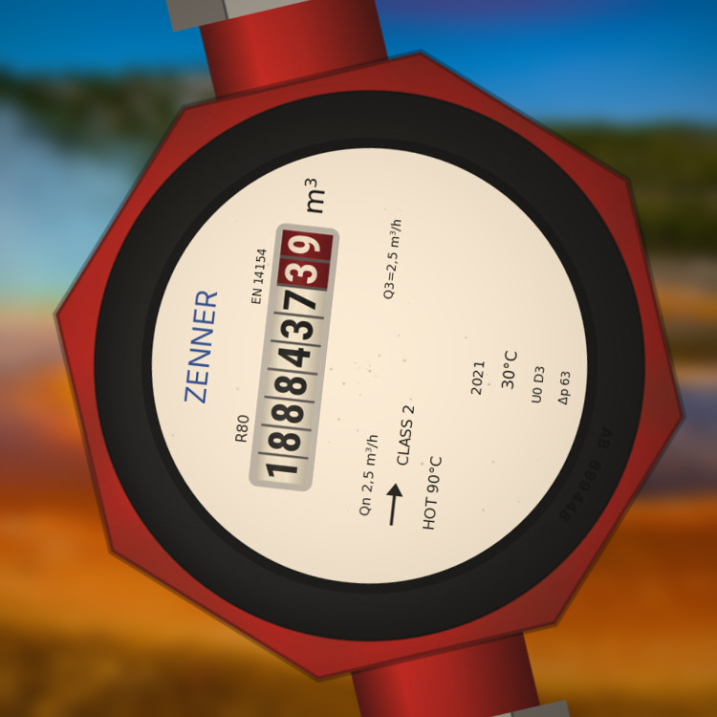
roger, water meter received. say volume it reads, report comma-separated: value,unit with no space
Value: 1888437.39,m³
